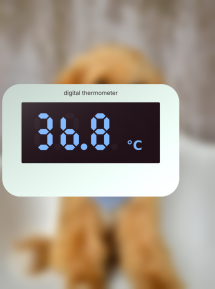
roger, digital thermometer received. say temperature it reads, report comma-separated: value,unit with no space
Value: 36.8,°C
